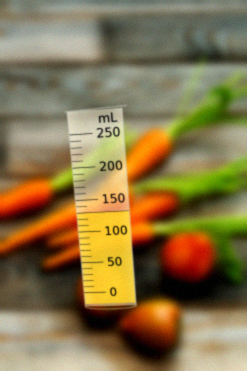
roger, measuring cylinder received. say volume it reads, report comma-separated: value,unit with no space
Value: 130,mL
